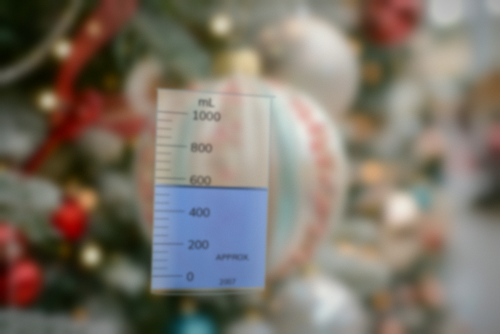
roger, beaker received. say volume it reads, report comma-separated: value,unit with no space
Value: 550,mL
